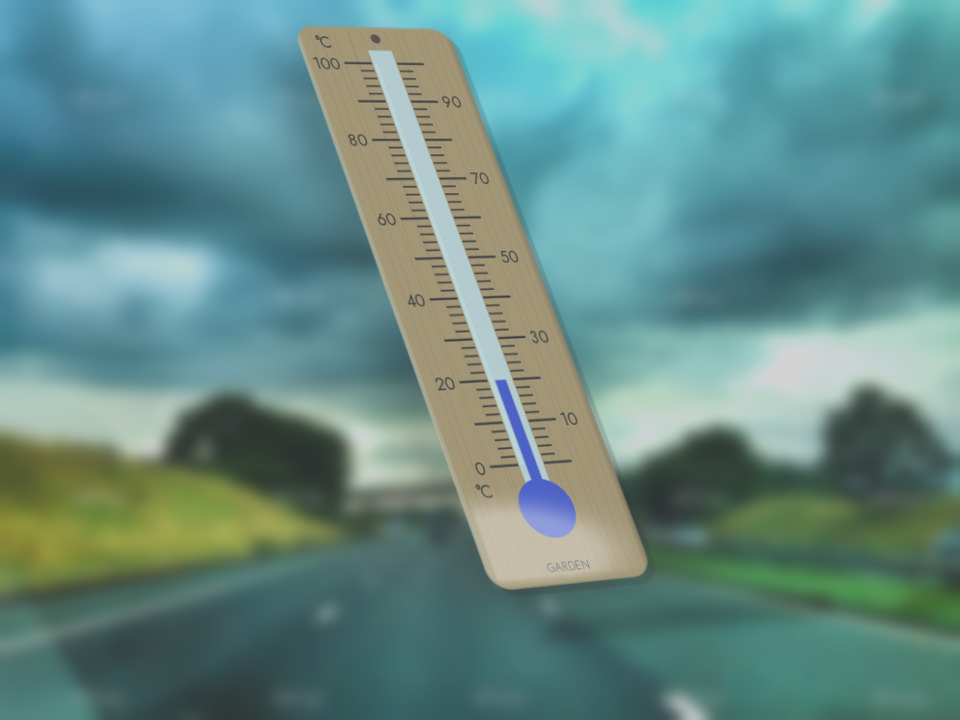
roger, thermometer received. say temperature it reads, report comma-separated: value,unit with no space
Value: 20,°C
